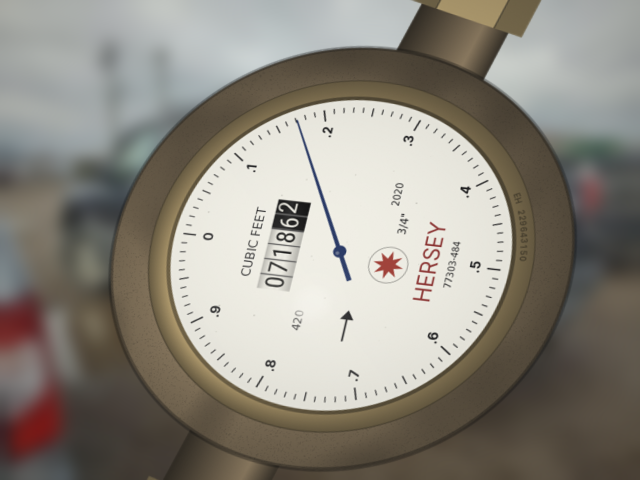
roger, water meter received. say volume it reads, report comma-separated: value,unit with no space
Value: 71862.17,ft³
